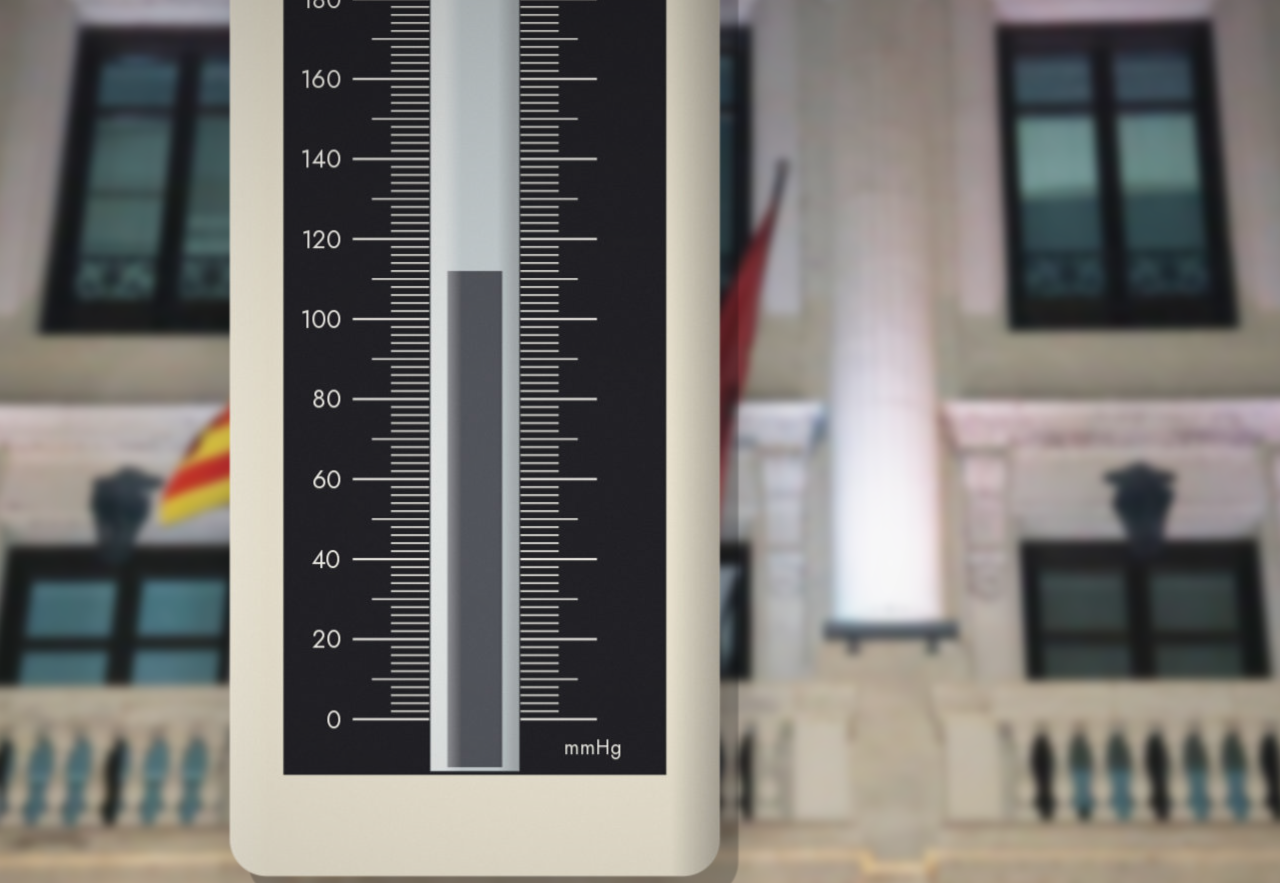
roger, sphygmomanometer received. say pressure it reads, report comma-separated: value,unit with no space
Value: 112,mmHg
